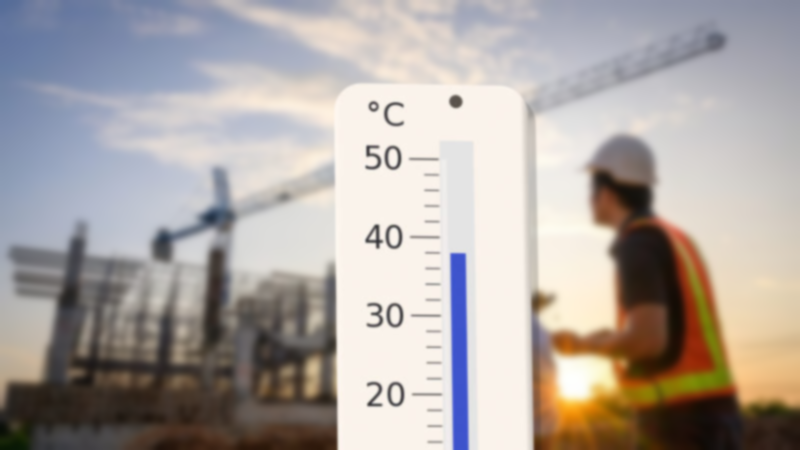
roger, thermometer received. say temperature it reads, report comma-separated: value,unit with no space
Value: 38,°C
